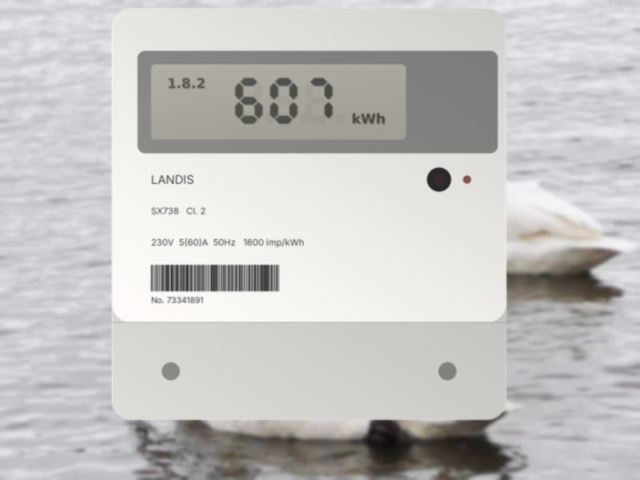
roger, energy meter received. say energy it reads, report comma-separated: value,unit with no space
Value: 607,kWh
